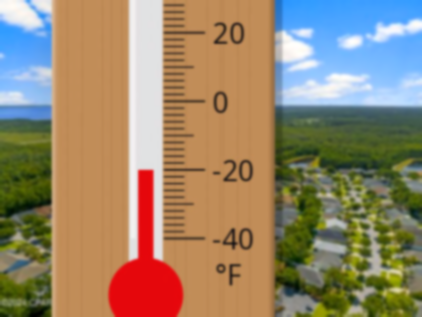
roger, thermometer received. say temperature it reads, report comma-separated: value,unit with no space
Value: -20,°F
